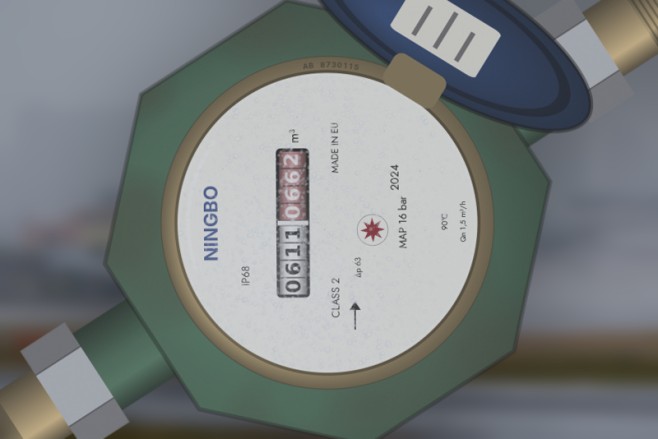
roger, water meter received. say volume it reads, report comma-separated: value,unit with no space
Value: 611.0662,m³
